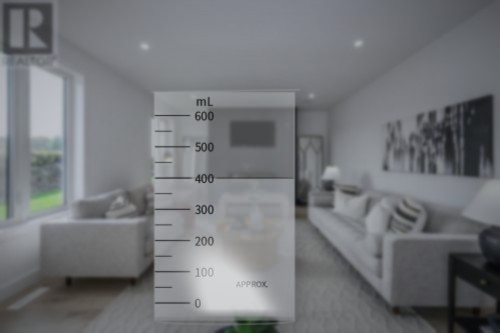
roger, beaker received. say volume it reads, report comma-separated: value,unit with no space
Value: 400,mL
